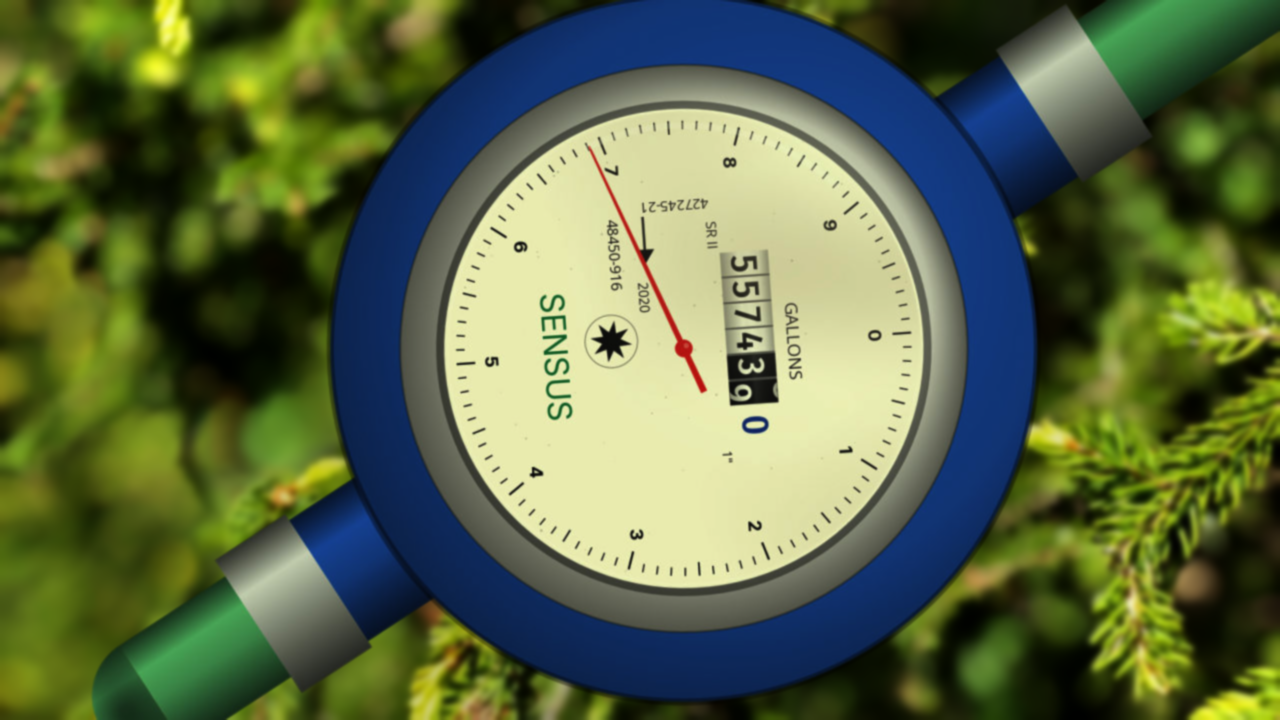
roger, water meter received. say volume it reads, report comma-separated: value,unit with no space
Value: 5574386.9,gal
